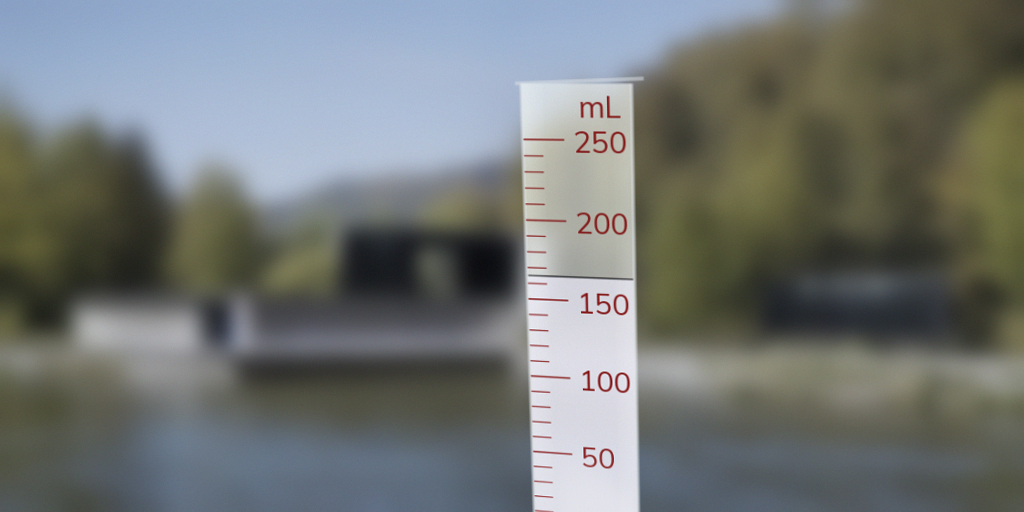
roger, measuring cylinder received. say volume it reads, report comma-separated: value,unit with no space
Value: 165,mL
